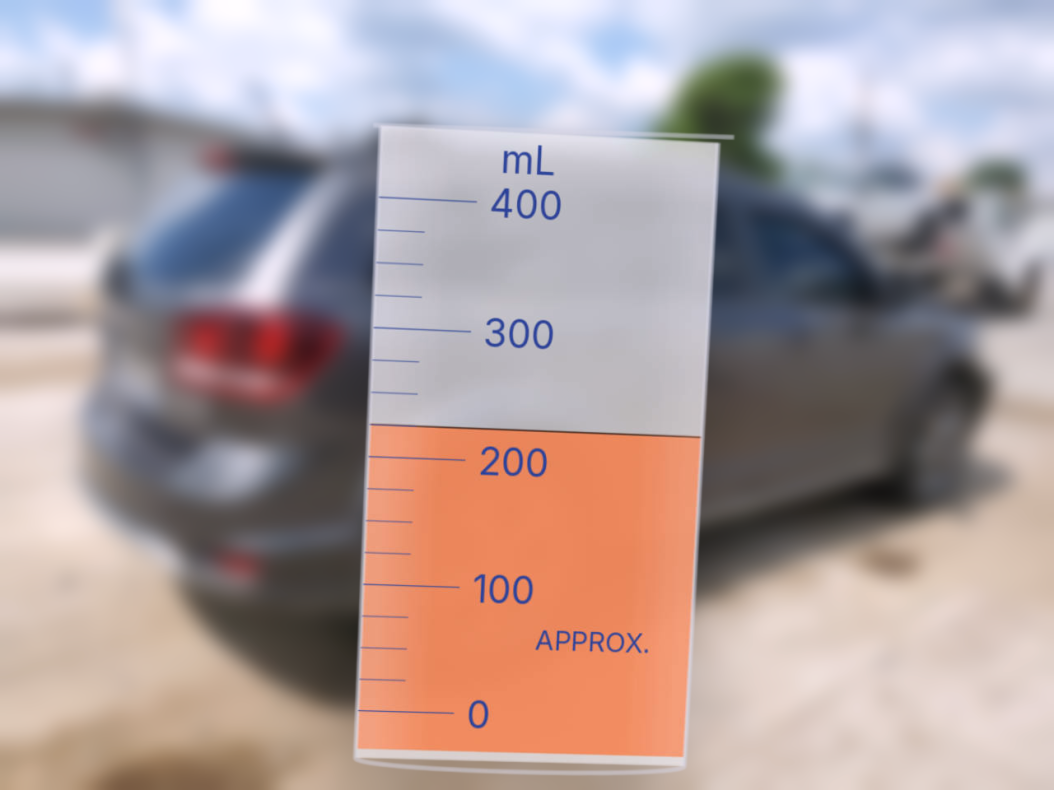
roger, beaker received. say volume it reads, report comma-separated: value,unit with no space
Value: 225,mL
